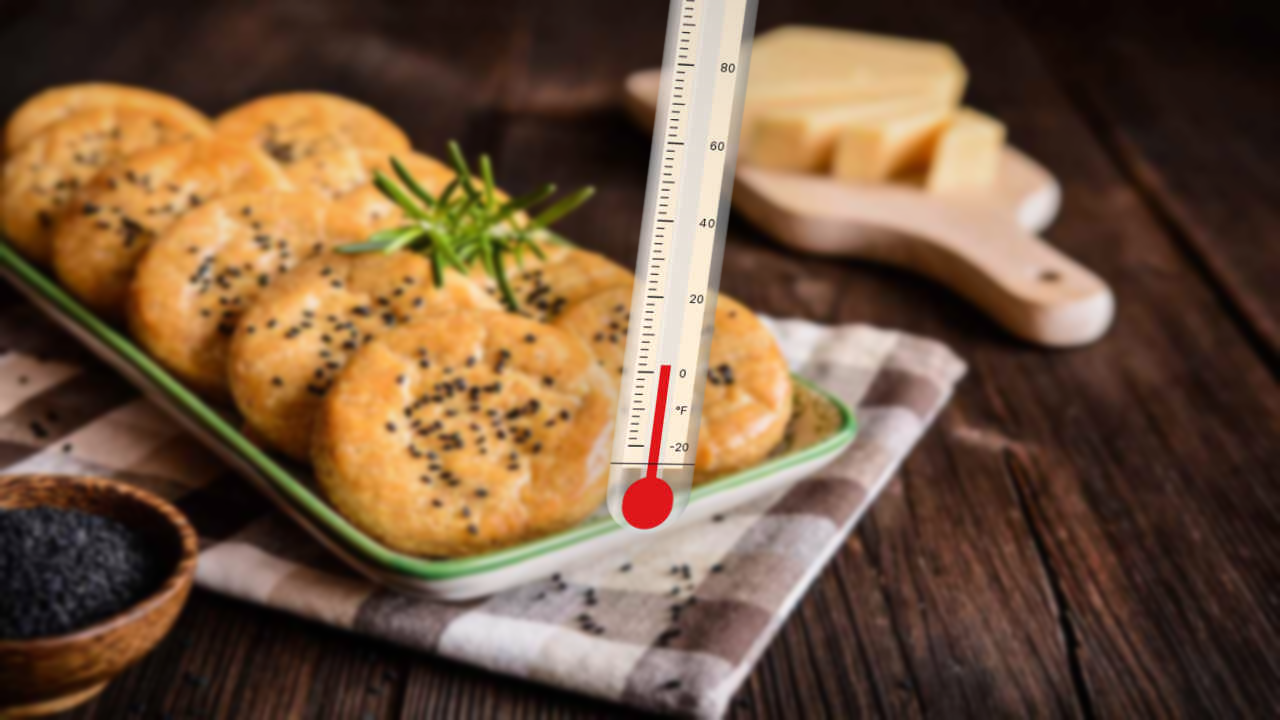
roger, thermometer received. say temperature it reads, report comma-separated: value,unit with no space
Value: 2,°F
